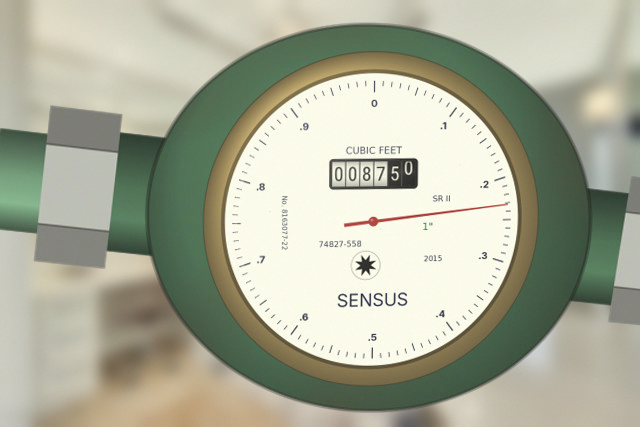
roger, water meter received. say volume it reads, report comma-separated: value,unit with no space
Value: 8750.23,ft³
